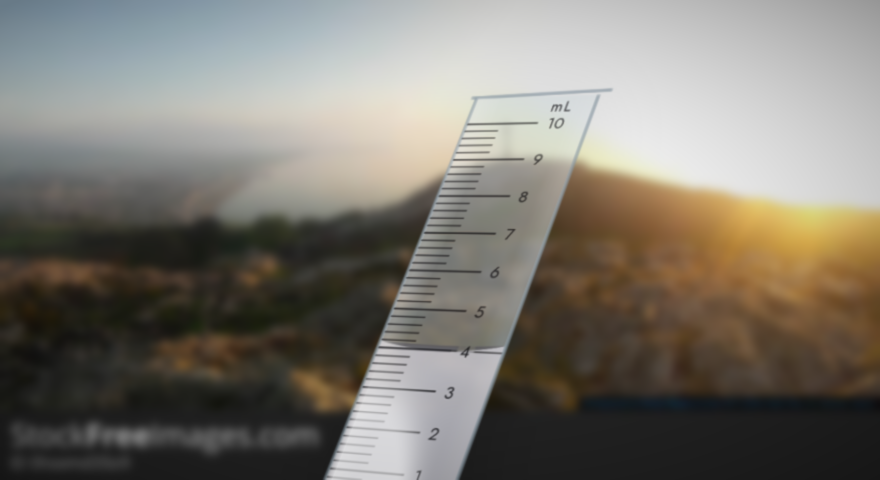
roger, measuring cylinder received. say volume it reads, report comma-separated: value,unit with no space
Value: 4,mL
